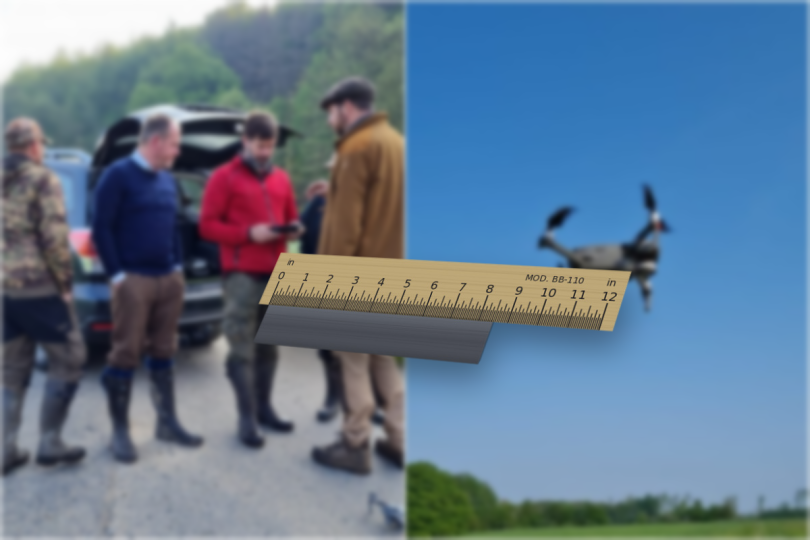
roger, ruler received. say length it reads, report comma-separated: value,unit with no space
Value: 8.5,in
